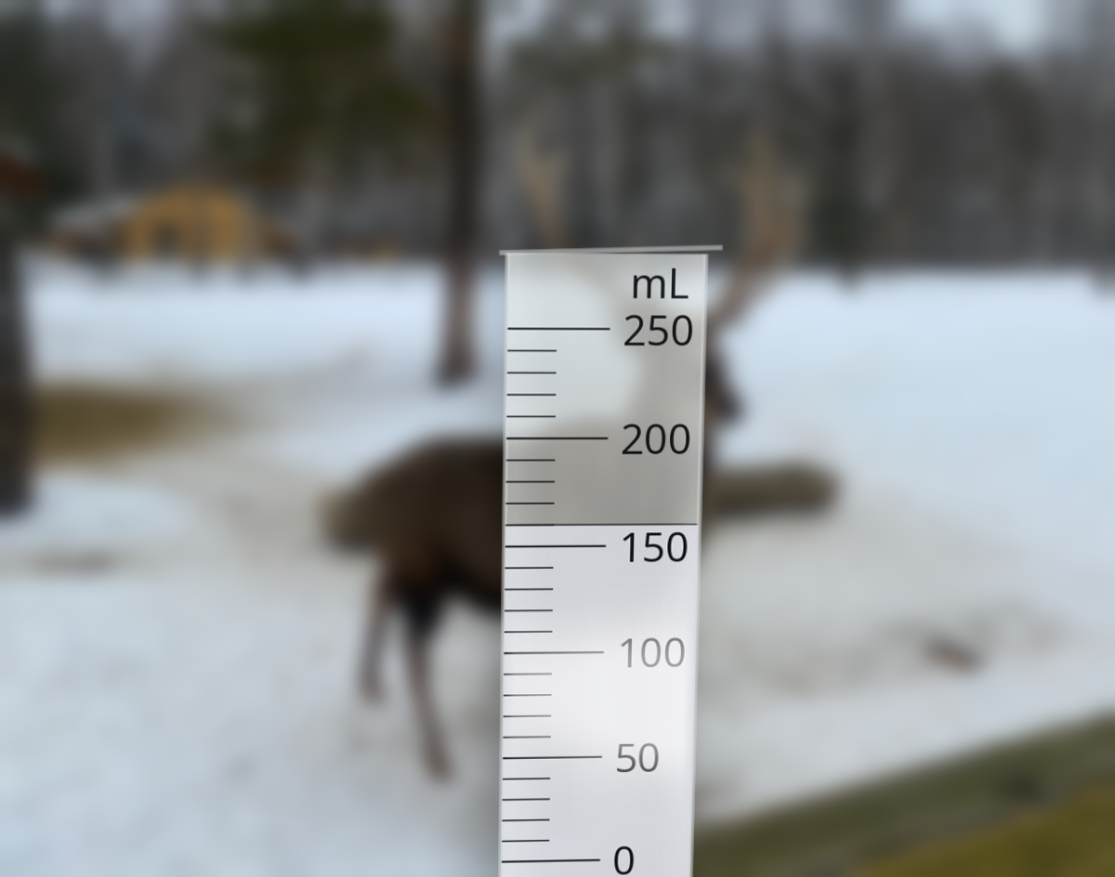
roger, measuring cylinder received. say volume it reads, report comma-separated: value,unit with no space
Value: 160,mL
